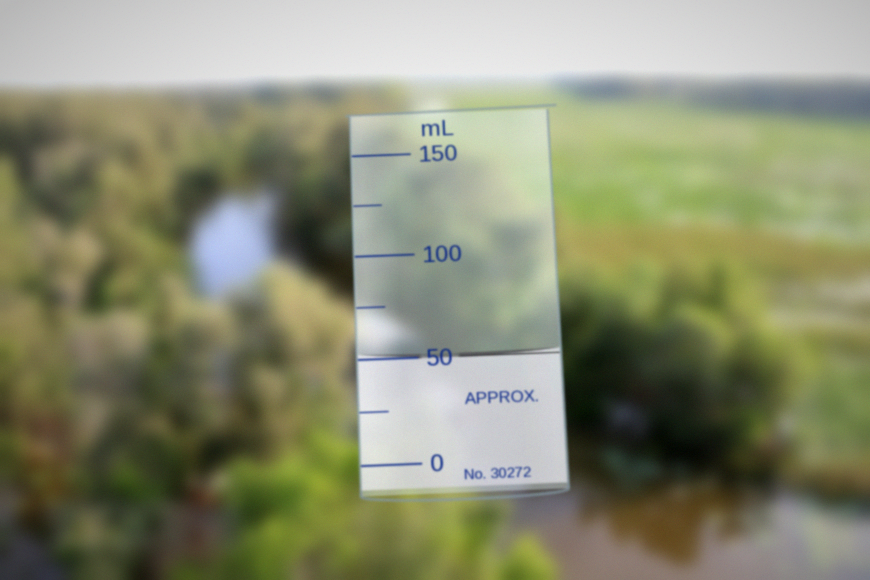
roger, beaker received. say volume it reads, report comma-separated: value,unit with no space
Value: 50,mL
